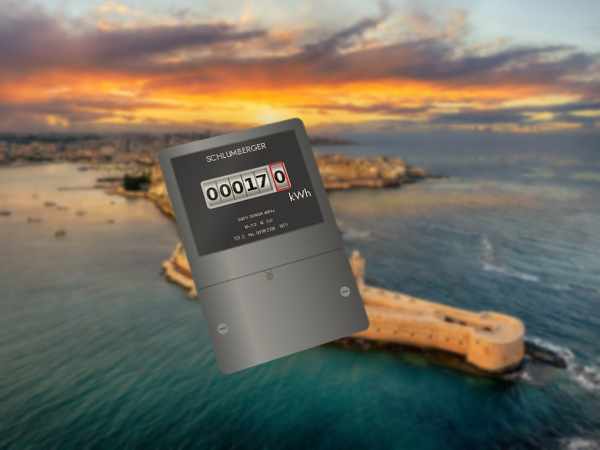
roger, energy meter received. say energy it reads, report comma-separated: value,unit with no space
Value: 17.0,kWh
